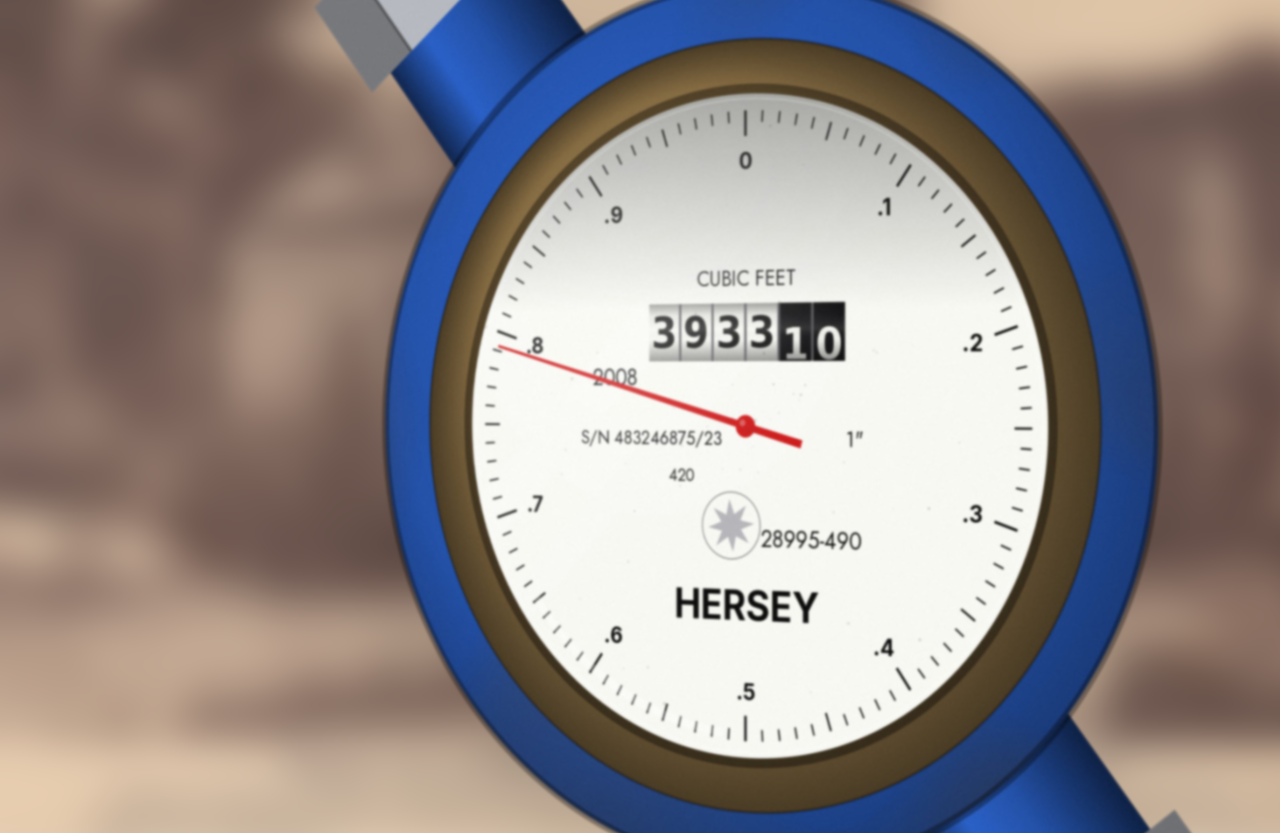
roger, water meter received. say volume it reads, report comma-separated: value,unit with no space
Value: 393309.79,ft³
